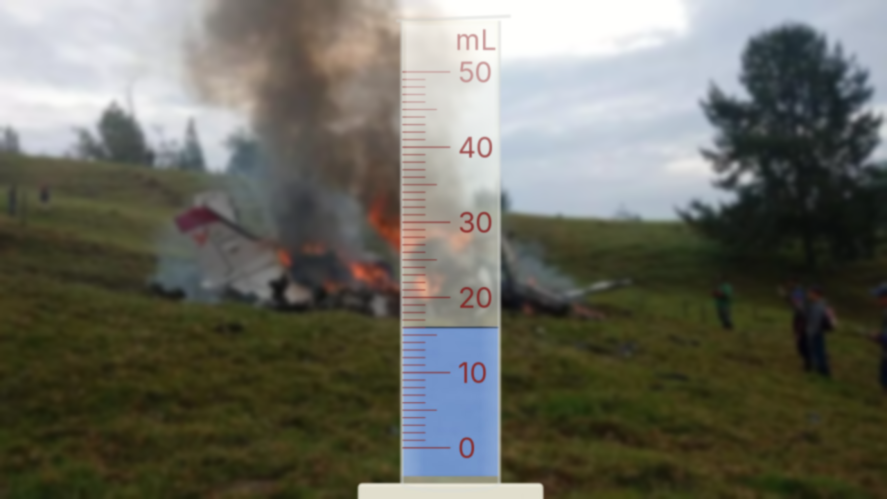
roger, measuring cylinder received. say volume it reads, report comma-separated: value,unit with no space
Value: 16,mL
